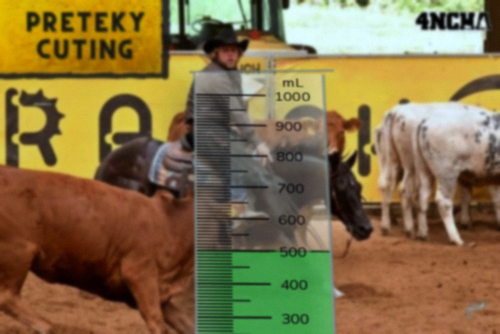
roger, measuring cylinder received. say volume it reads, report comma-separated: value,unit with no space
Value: 500,mL
